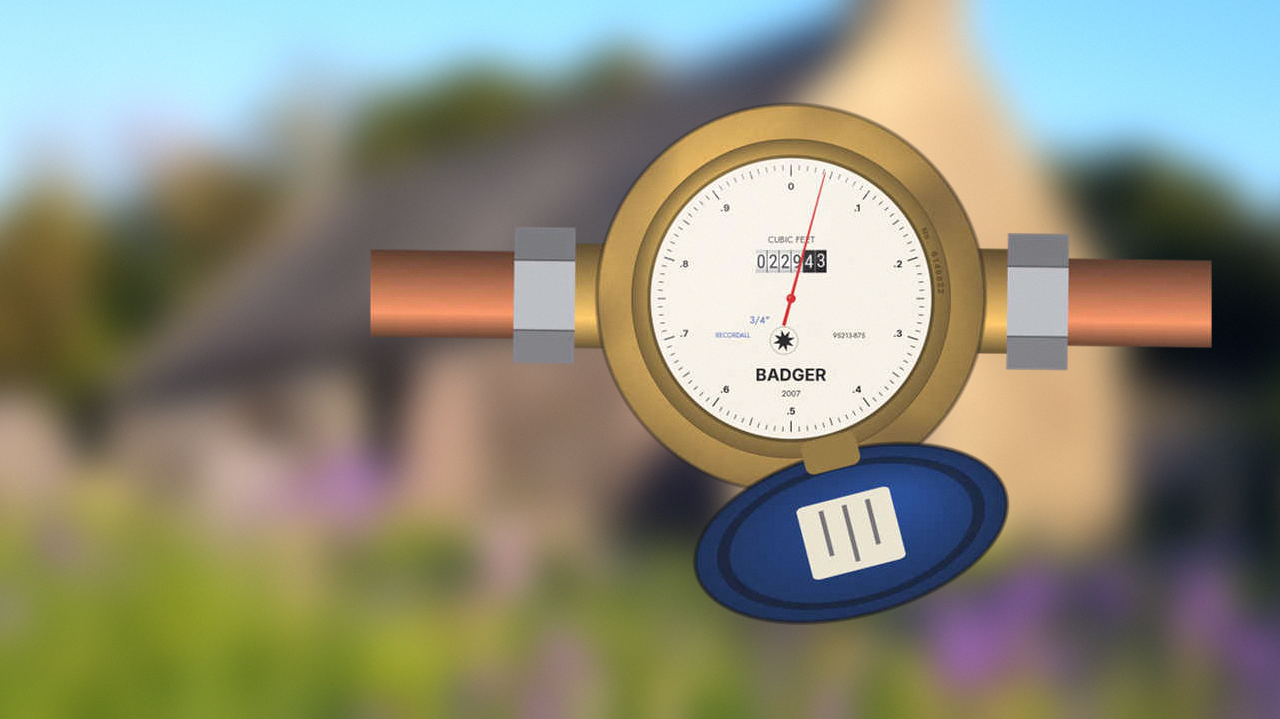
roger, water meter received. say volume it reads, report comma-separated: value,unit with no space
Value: 22943.04,ft³
